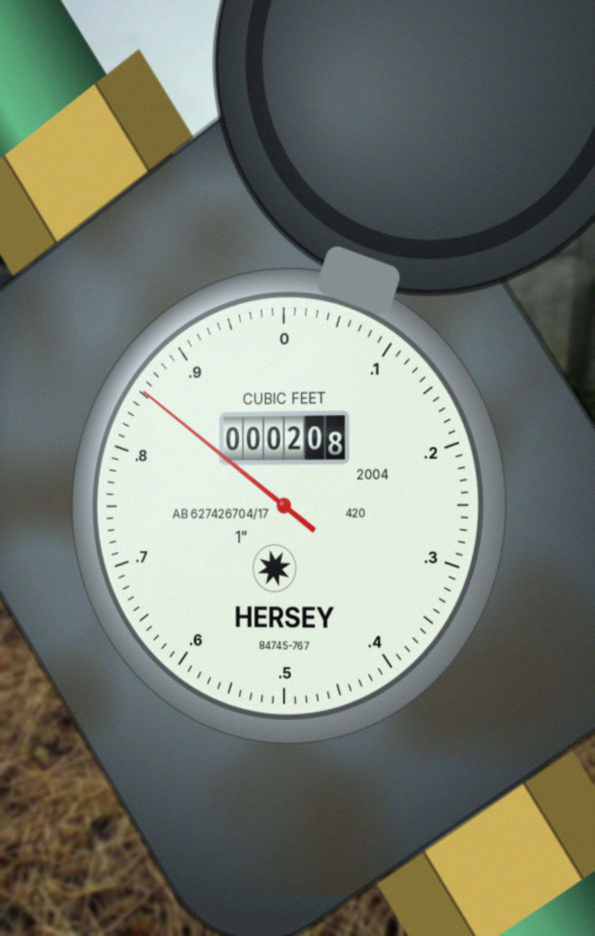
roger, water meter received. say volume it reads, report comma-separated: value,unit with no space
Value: 207.85,ft³
